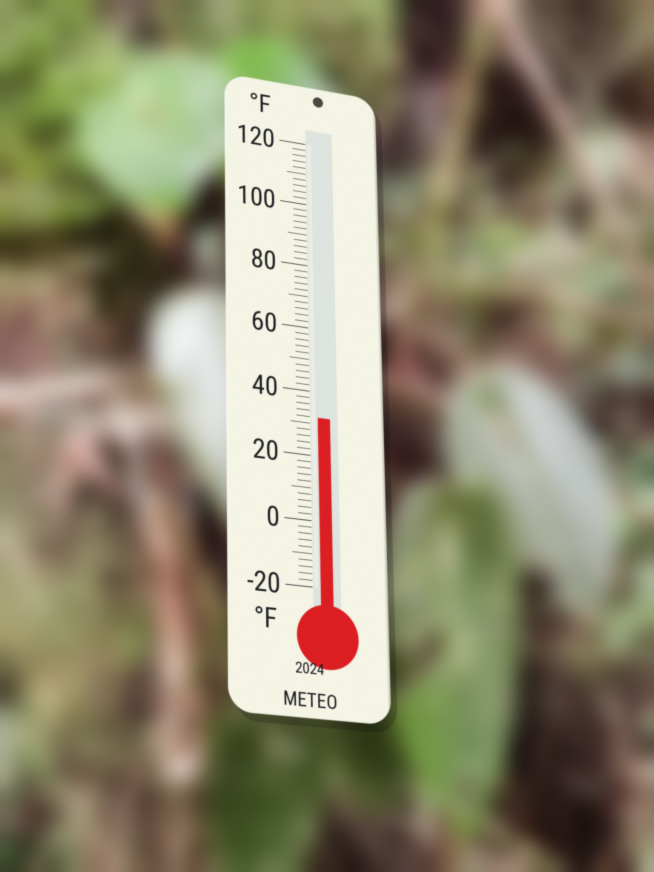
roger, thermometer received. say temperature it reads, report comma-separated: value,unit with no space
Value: 32,°F
